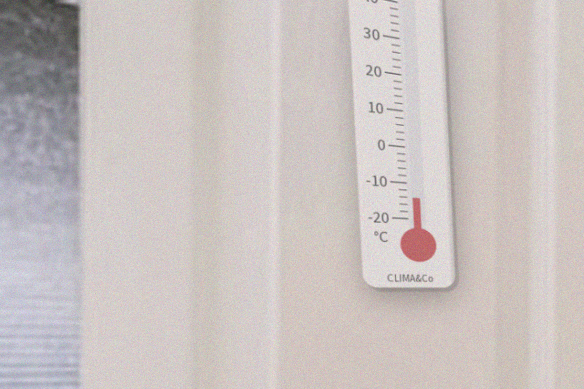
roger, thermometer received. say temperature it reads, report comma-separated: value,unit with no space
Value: -14,°C
